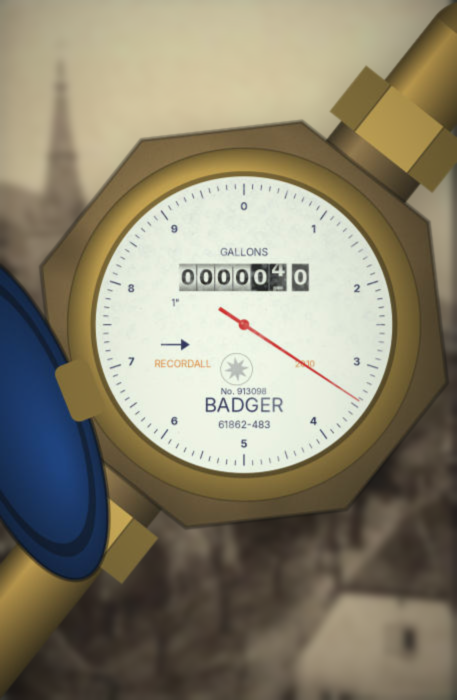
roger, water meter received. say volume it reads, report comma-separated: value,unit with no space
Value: 43.4,gal
